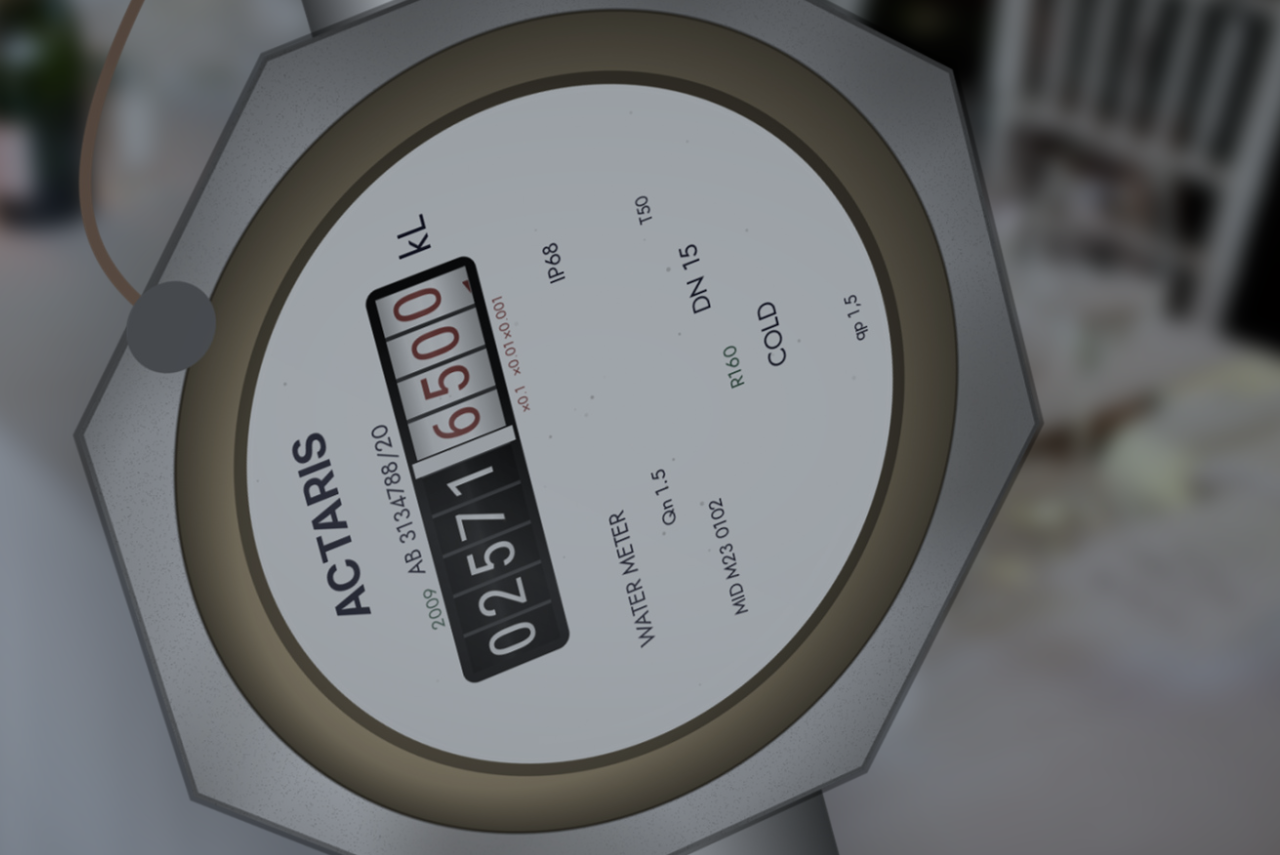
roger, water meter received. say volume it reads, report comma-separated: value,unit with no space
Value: 2571.6500,kL
